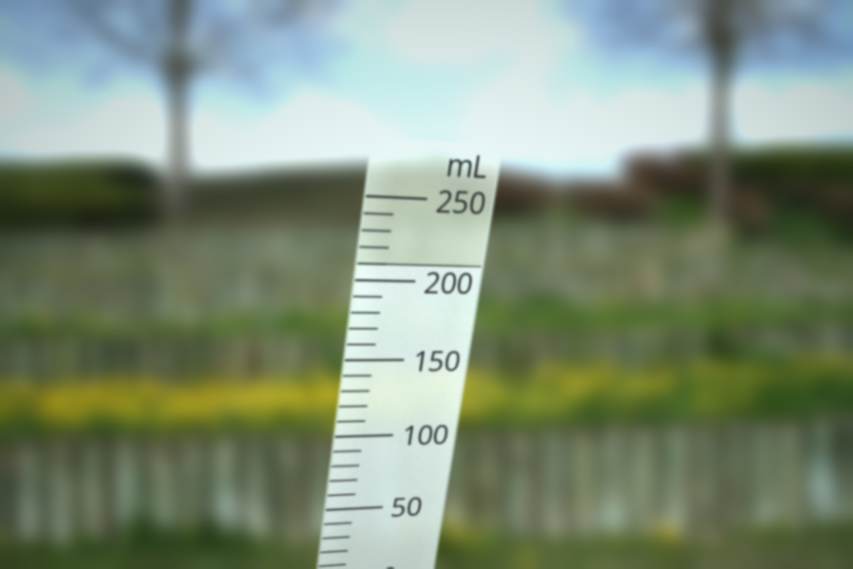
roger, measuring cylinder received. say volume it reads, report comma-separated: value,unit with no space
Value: 210,mL
